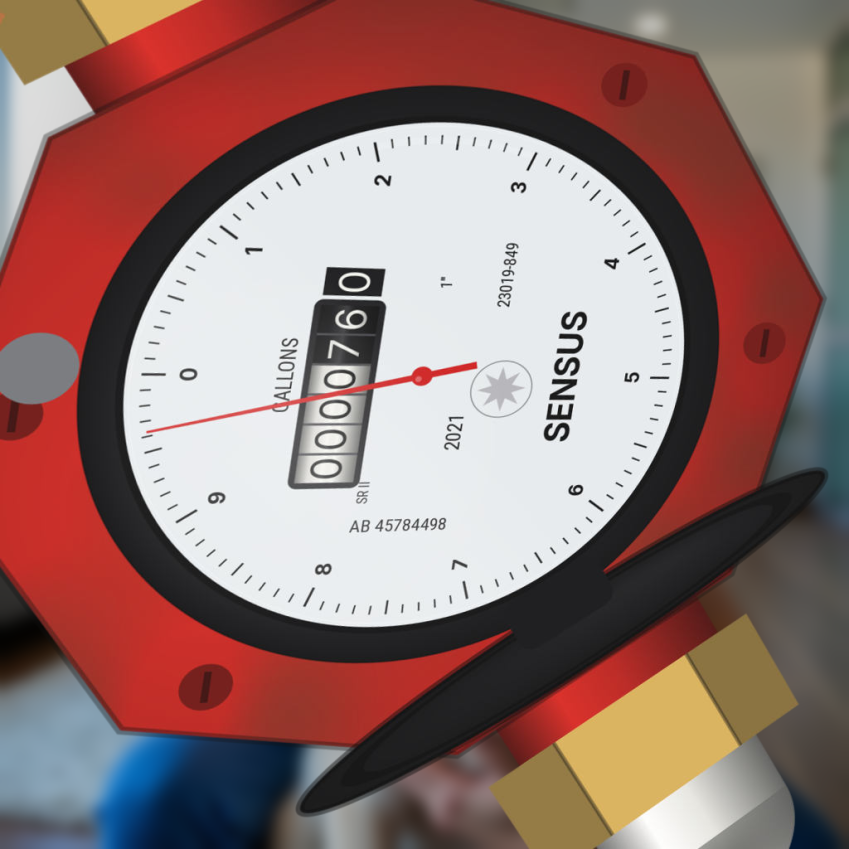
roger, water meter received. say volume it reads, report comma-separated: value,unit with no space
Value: 759.6,gal
